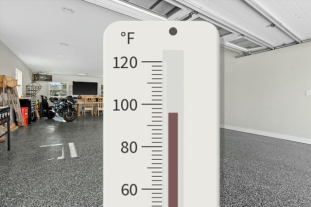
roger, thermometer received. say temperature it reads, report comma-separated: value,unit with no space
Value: 96,°F
